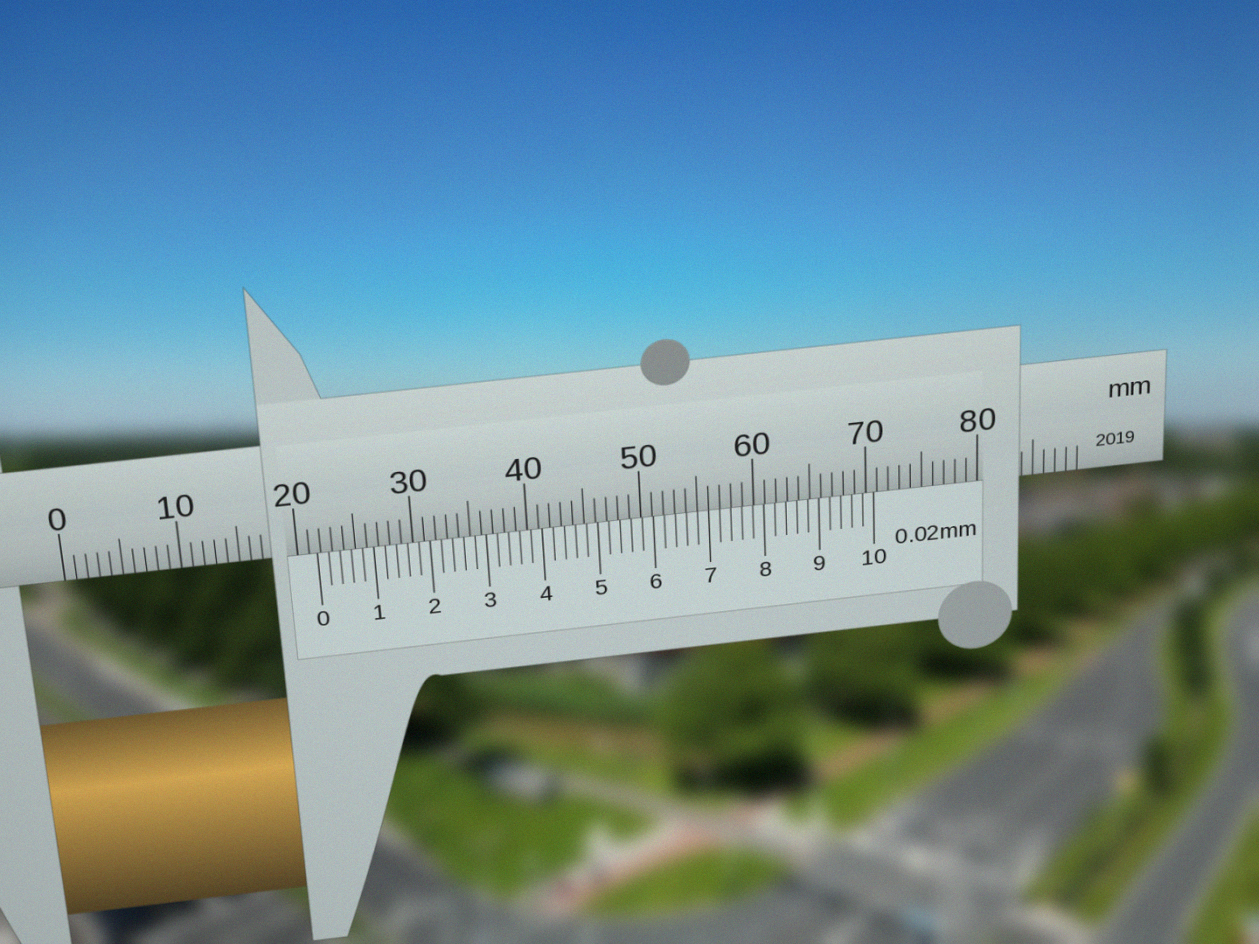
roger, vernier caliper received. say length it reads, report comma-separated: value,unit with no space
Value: 21.7,mm
